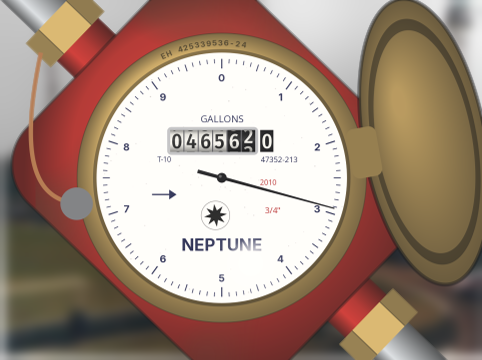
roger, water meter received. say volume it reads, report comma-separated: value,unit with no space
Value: 465622.9,gal
